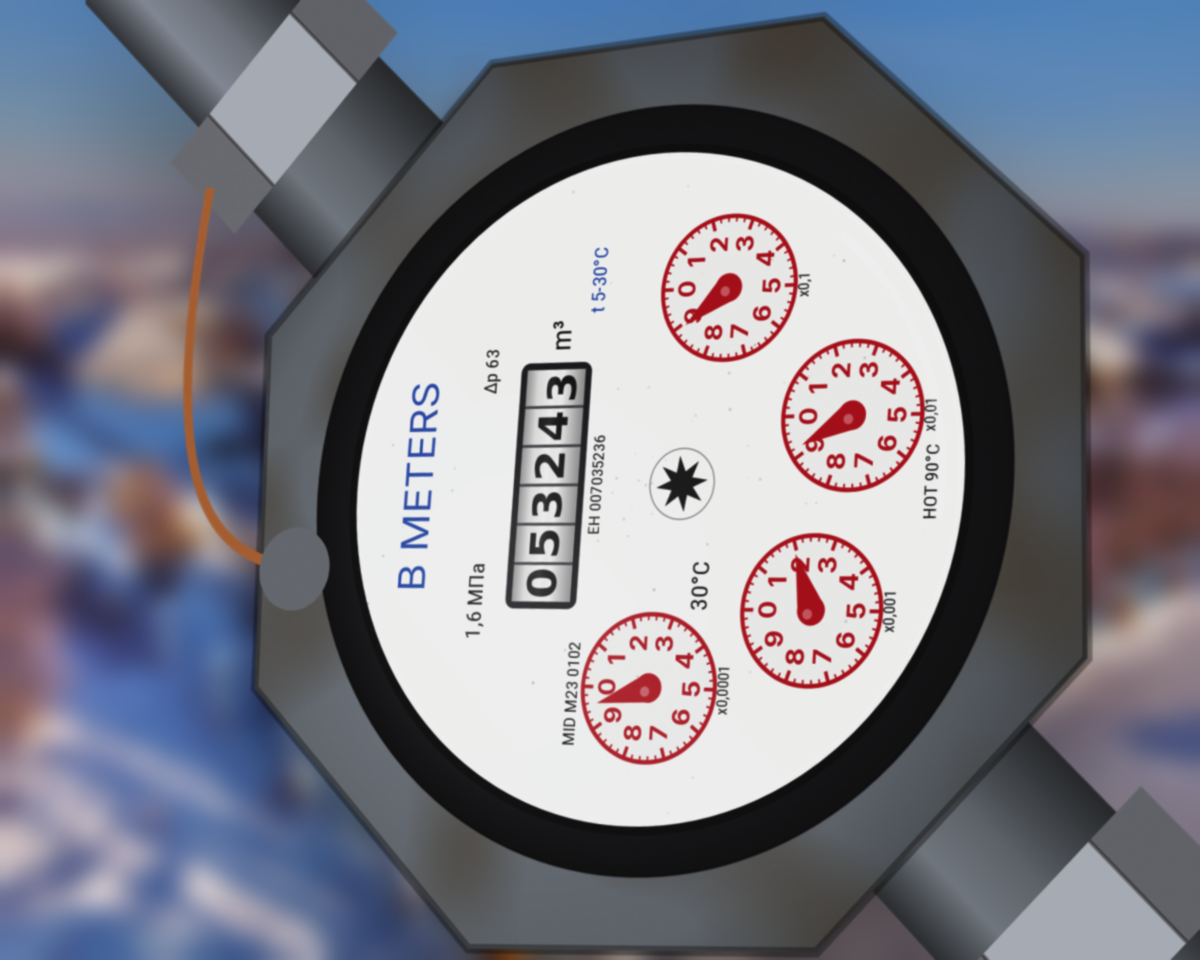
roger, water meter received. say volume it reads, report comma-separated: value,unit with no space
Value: 53242.8919,m³
